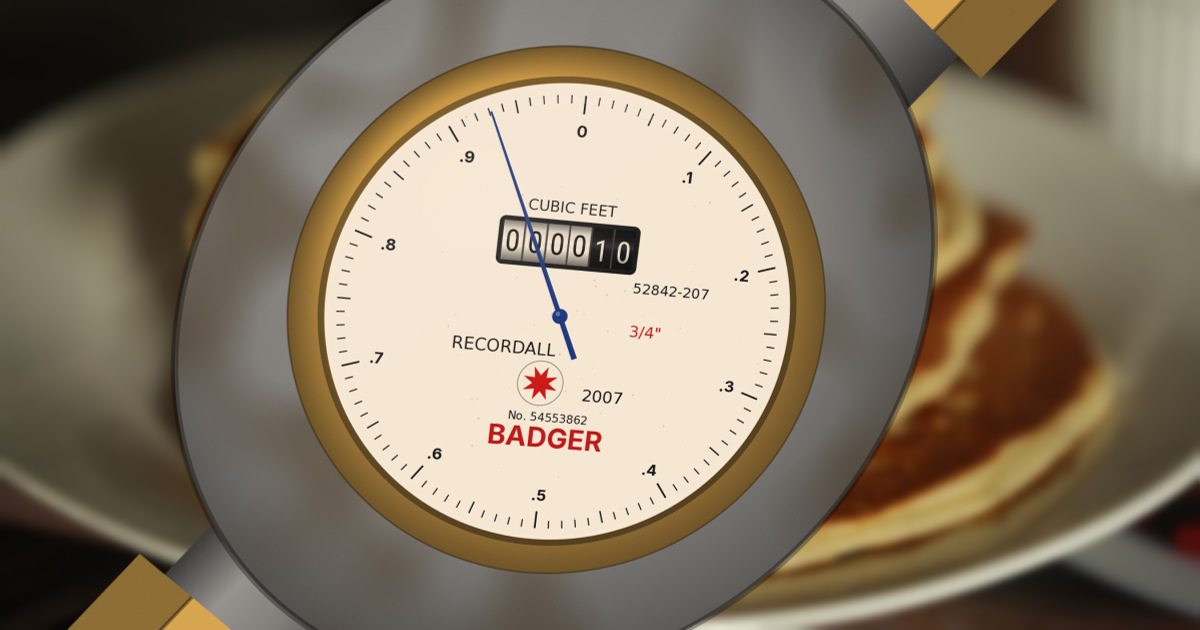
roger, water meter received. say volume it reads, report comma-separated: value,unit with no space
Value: 9.93,ft³
